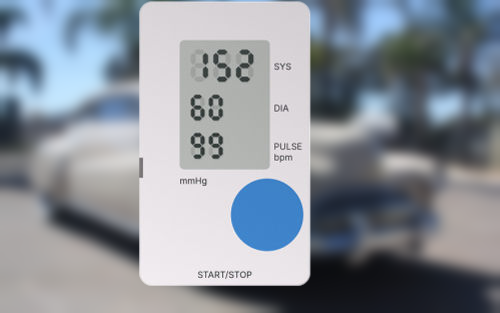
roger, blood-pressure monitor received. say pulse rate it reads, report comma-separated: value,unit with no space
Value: 99,bpm
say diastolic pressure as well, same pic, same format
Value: 60,mmHg
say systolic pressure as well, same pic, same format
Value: 152,mmHg
